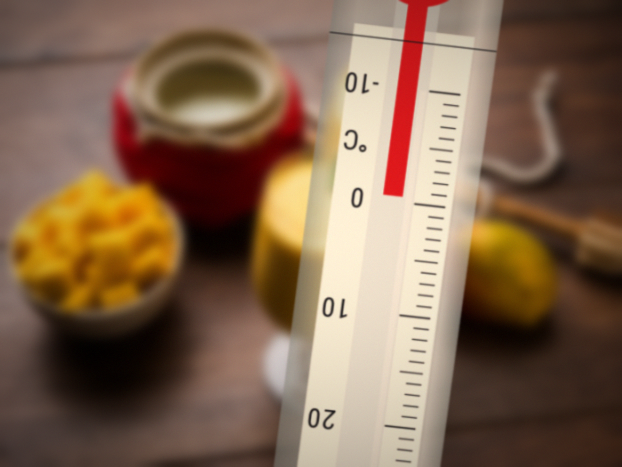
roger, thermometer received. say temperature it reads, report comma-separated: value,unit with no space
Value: -0.5,°C
